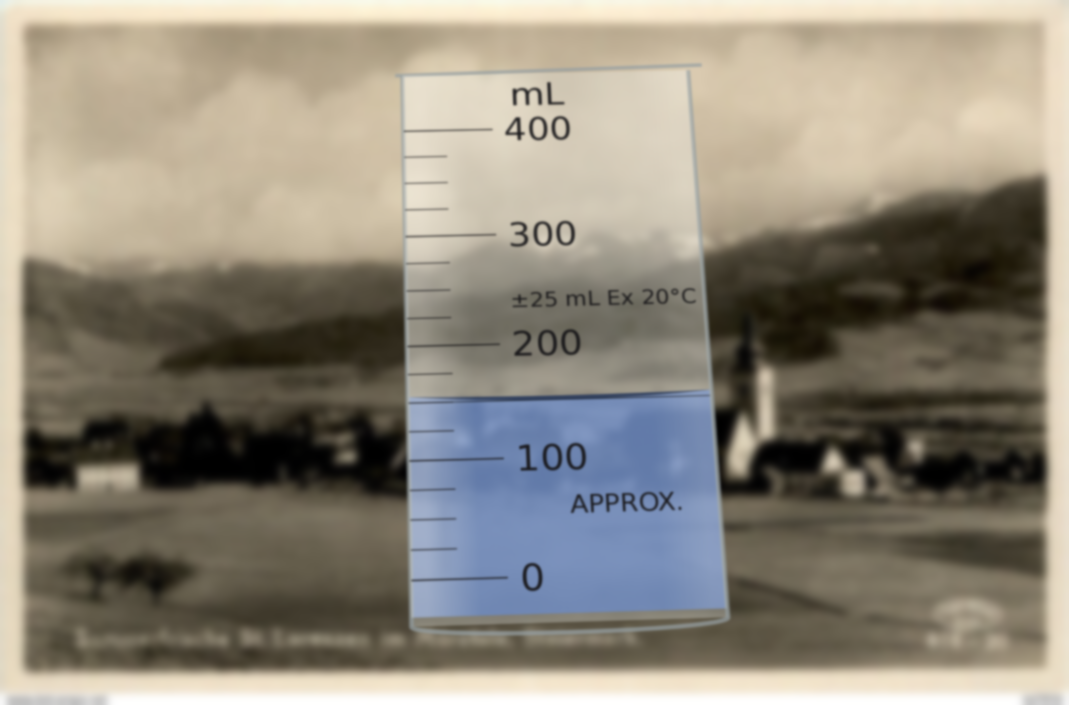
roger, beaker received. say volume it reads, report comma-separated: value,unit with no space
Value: 150,mL
